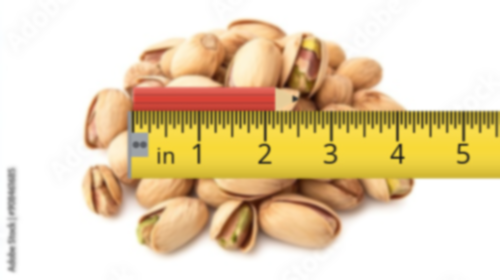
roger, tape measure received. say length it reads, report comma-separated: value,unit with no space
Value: 2.5,in
